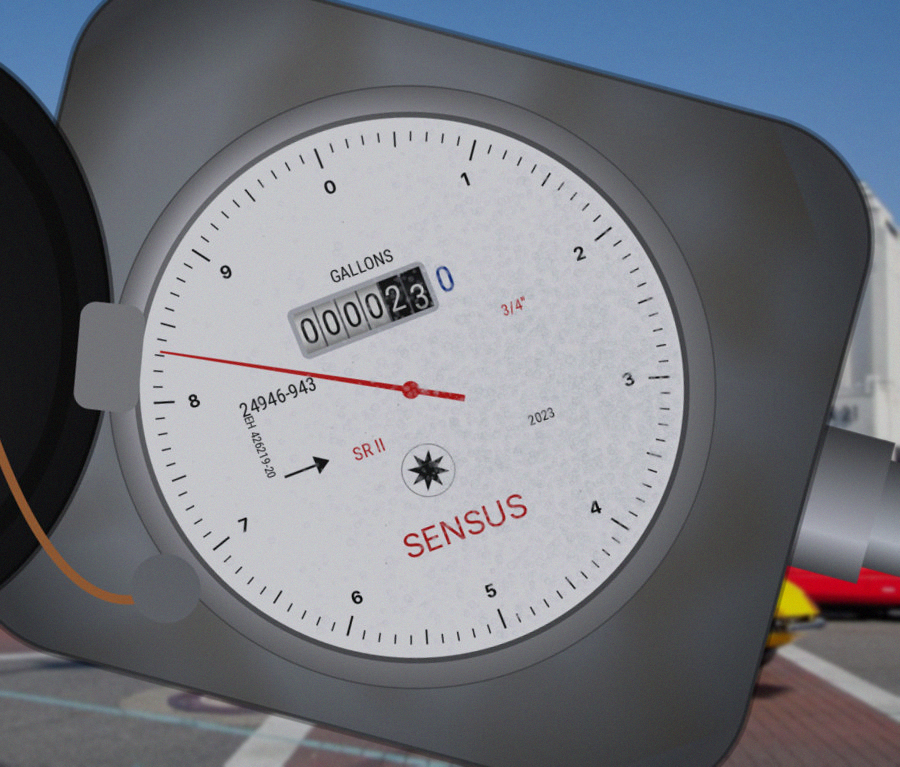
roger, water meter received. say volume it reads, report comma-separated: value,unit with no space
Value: 228.3,gal
